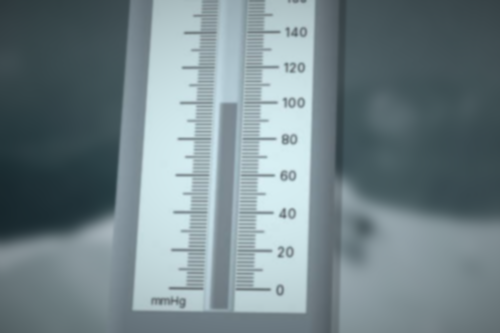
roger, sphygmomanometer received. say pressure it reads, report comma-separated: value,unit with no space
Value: 100,mmHg
